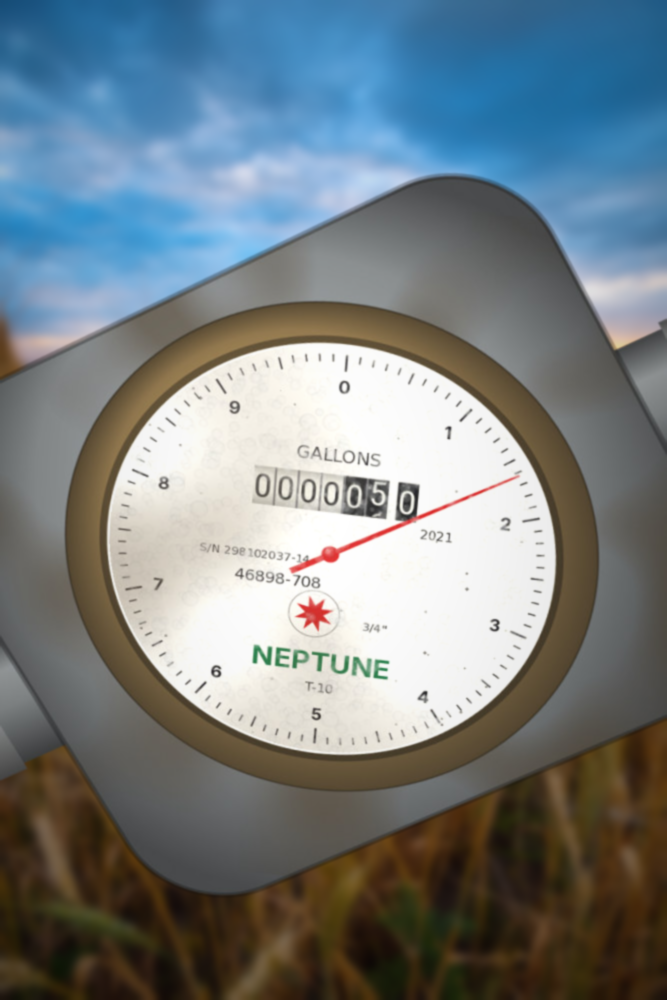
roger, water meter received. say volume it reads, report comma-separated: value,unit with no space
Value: 51.6,gal
